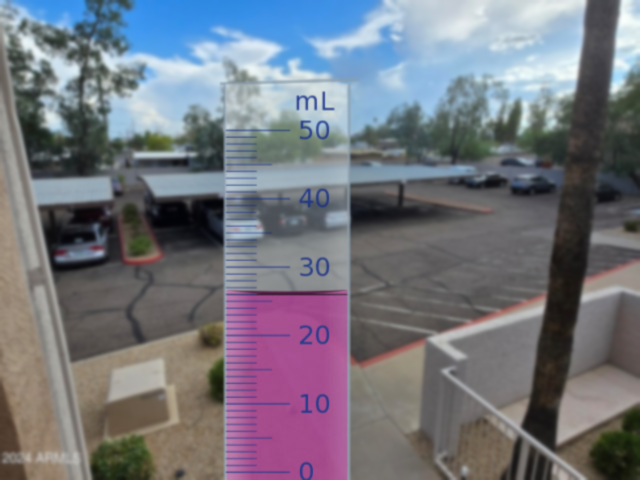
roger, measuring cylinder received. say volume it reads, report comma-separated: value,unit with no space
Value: 26,mL
